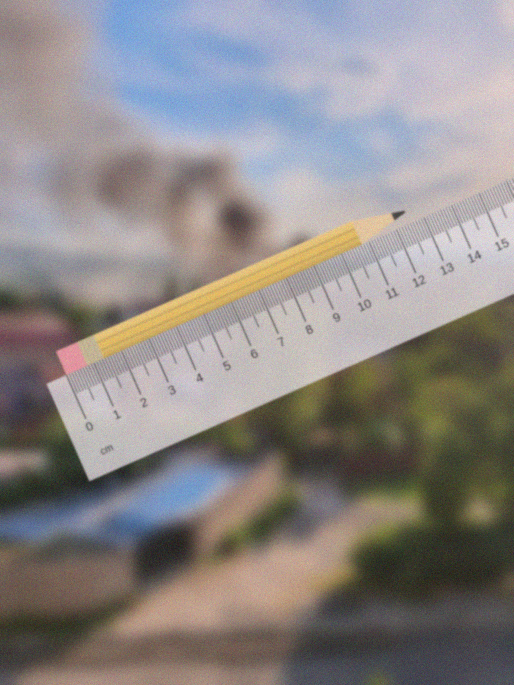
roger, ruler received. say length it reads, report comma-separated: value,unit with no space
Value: 12.5,cm
